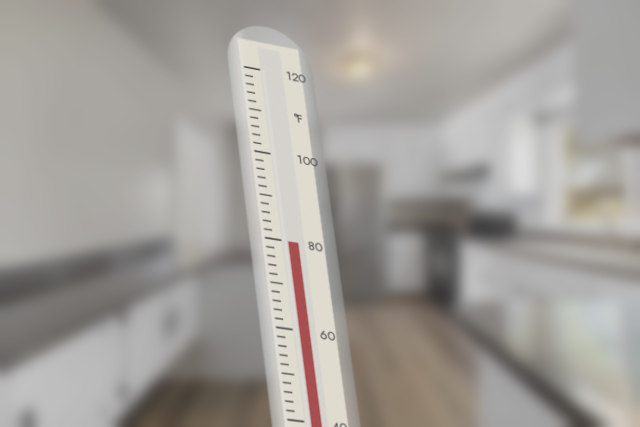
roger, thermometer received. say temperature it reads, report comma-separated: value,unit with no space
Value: 80,°F
